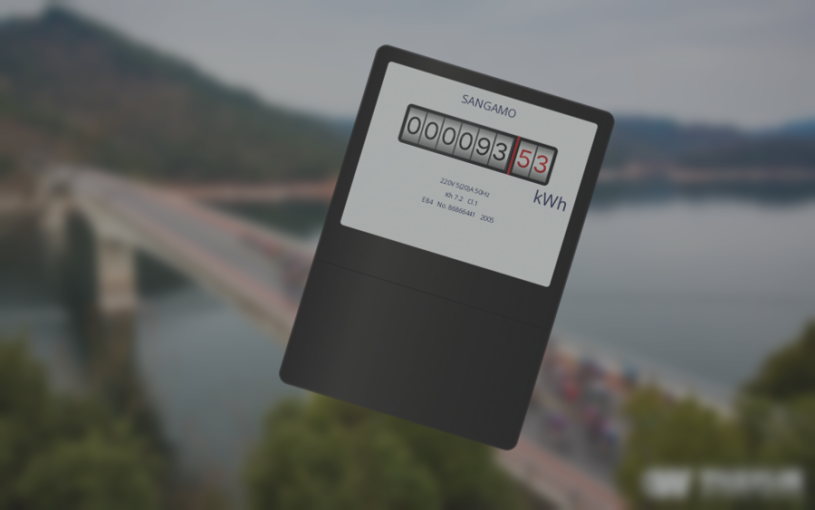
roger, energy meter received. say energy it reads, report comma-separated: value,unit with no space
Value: 93.53,kWh
